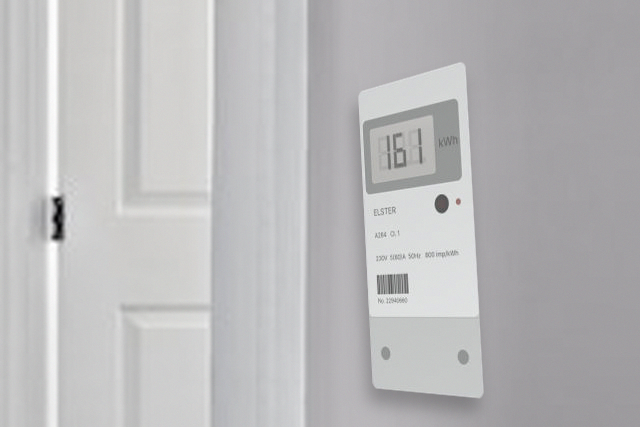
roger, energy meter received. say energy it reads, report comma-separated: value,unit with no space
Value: 161,kWh
